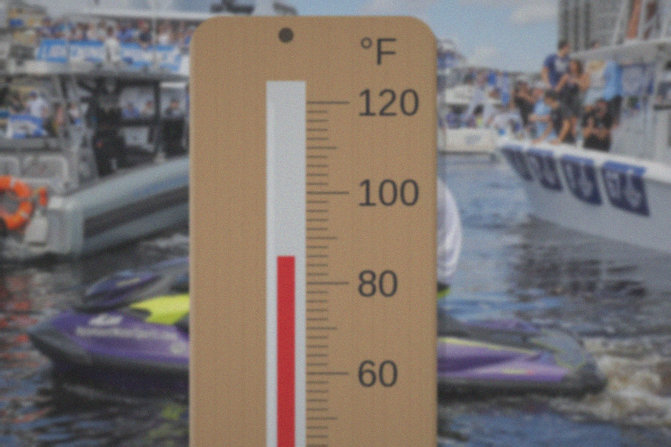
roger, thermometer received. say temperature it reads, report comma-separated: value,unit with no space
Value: 86,°F
